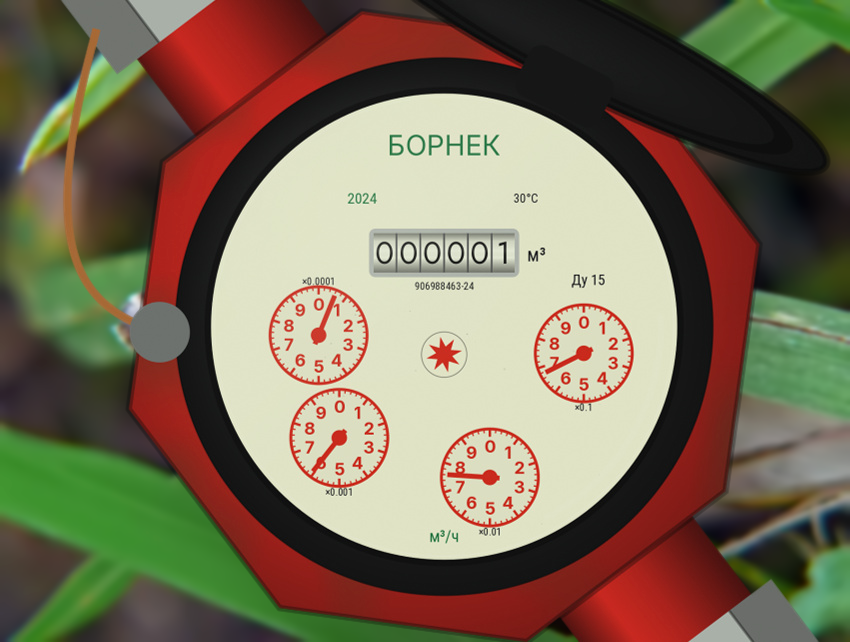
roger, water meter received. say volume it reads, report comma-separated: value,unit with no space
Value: 1.6760,m³
